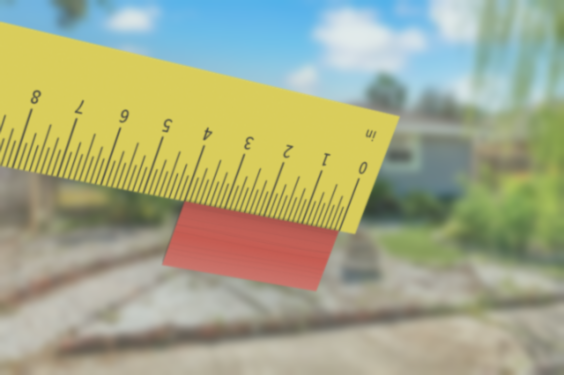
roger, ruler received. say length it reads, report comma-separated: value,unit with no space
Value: 4,in
